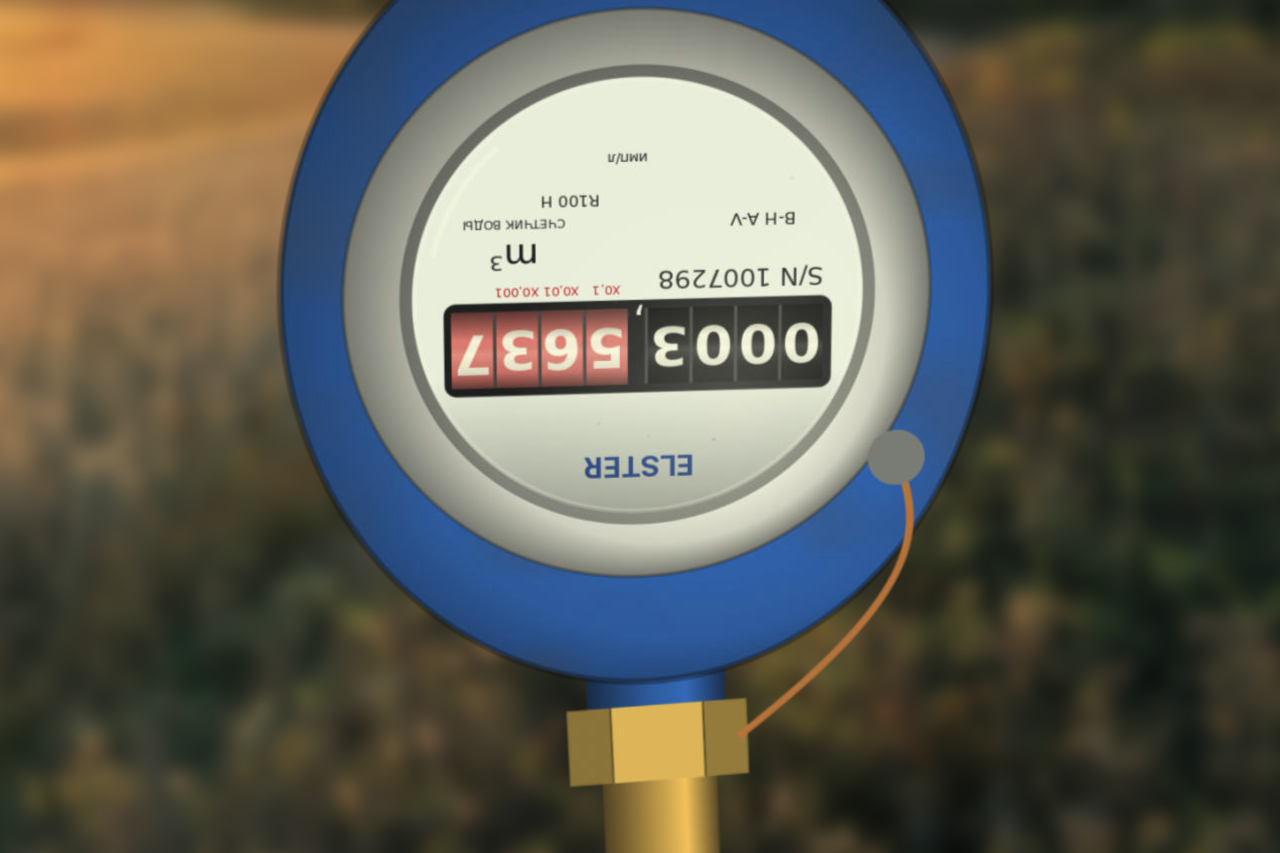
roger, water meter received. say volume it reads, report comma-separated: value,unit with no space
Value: 3.5637,m³
